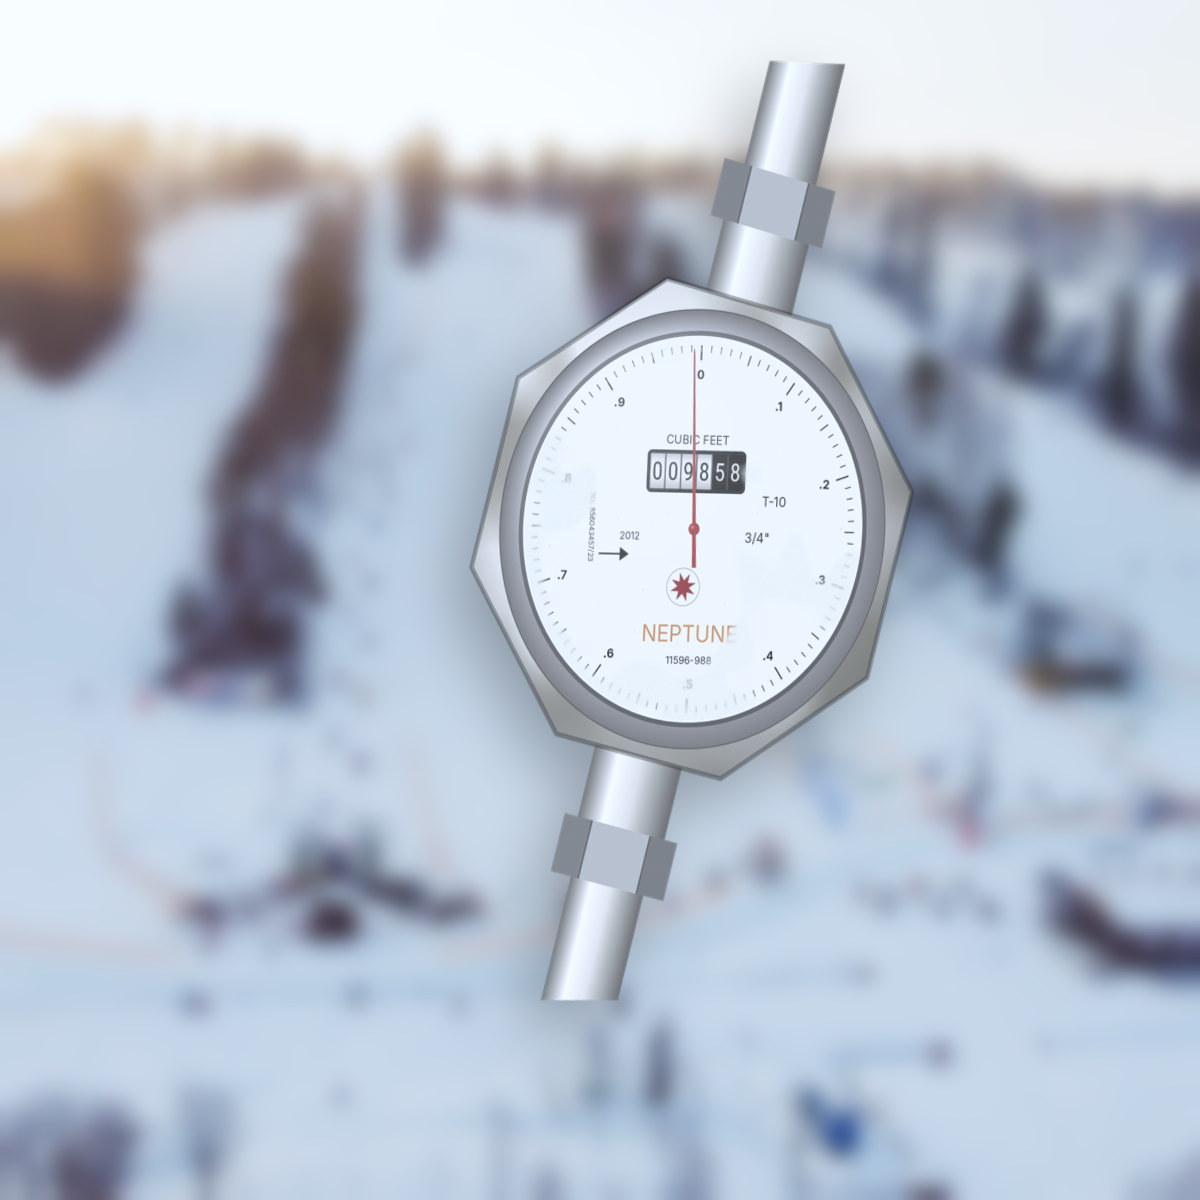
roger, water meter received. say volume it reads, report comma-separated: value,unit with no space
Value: 9857.99,ft³
